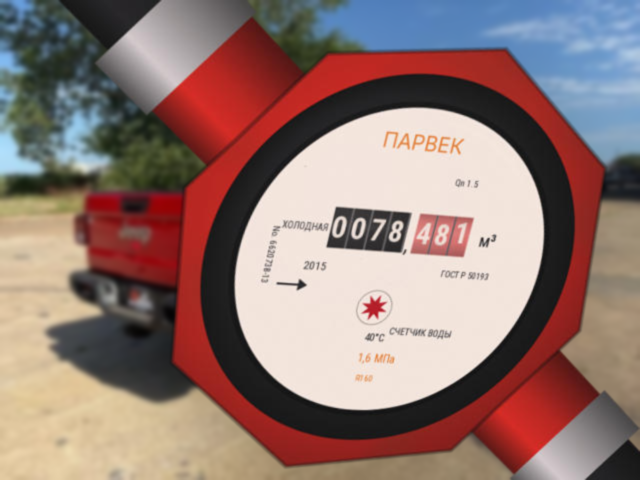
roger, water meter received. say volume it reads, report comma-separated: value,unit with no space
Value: 78.481,m³
